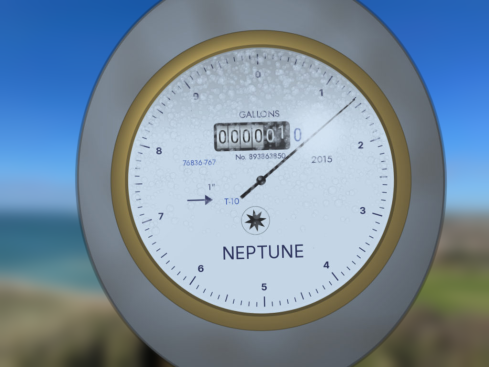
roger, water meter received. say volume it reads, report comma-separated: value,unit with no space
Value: 11.4,gal
